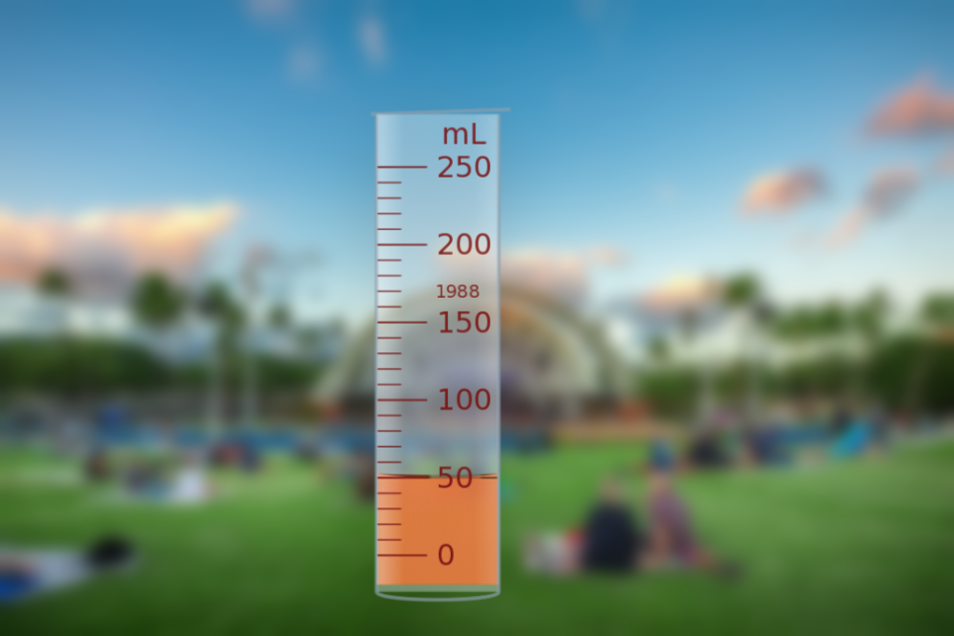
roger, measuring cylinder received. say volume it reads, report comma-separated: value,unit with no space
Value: 50,mL
